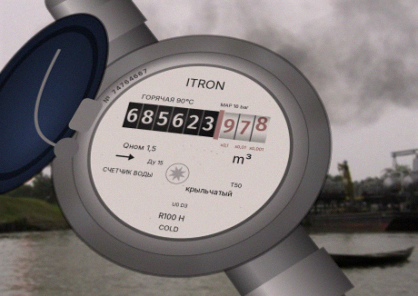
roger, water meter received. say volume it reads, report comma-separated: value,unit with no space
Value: 685623.978,m³
